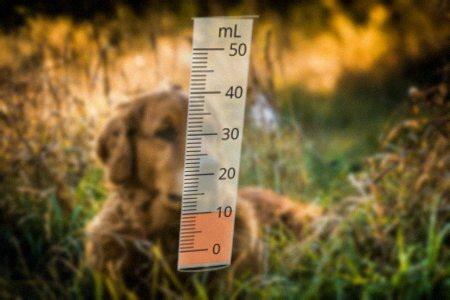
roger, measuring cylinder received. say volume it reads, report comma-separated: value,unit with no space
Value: 10,mL
